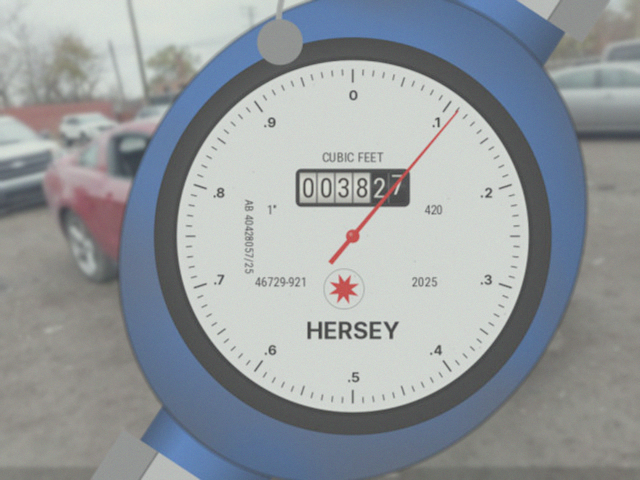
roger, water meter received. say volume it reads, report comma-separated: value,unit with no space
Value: 3827.11,ft³
